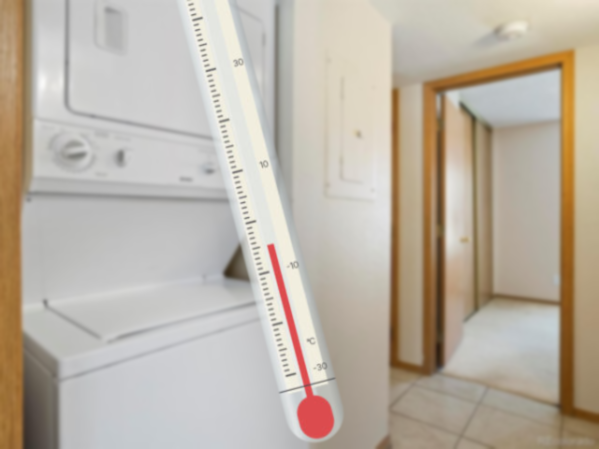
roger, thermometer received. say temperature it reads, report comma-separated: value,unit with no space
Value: -5,°C
